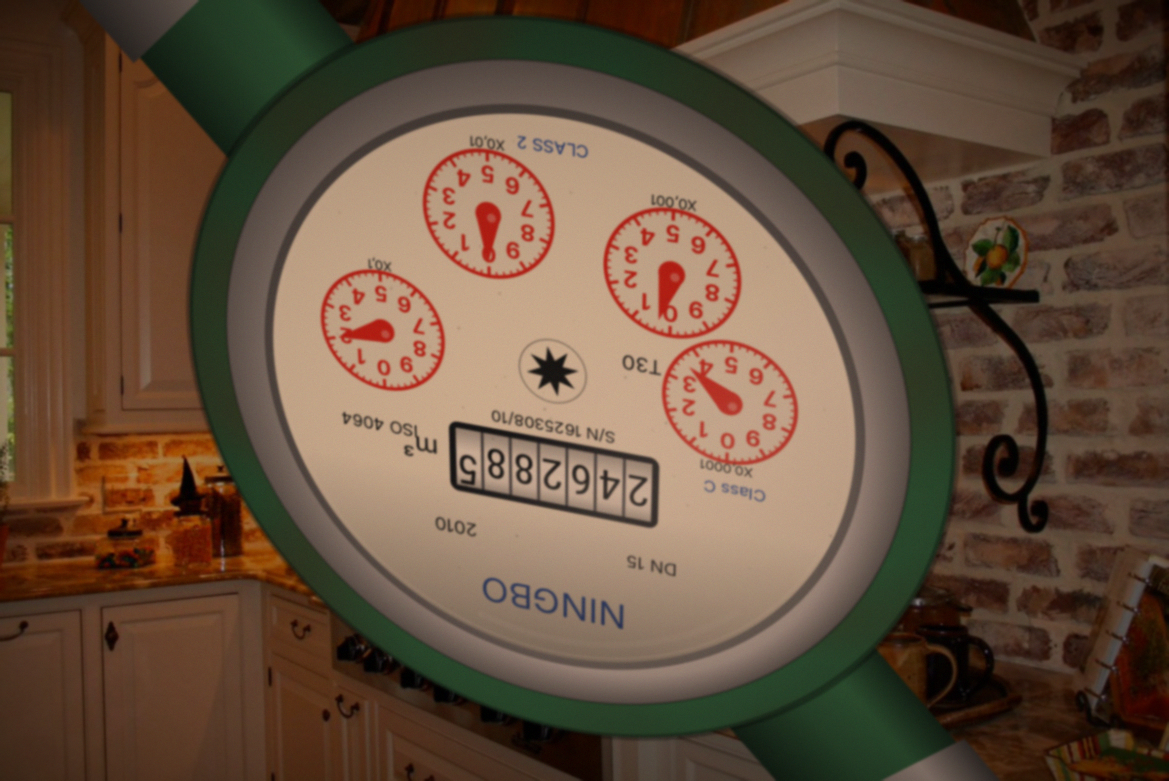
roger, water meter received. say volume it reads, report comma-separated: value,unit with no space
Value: 2462885.2003,m³
